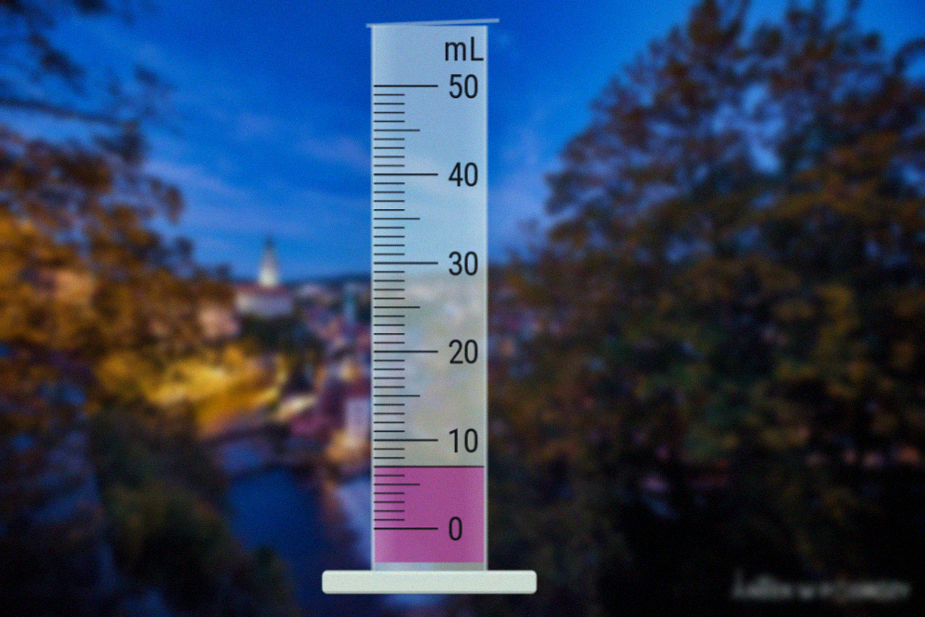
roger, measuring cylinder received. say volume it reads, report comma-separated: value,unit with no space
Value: 7,mL
